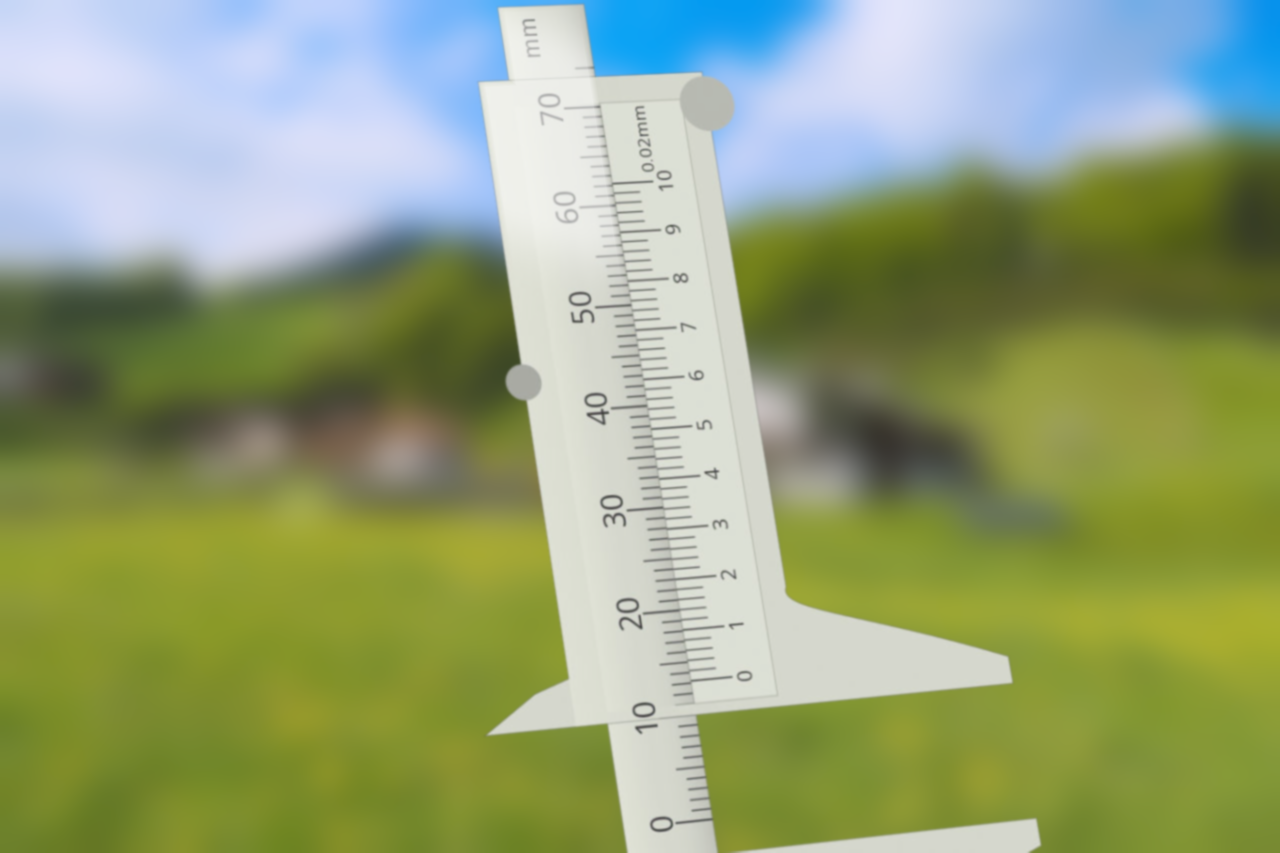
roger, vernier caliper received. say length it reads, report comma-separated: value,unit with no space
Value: 13.2,mm
